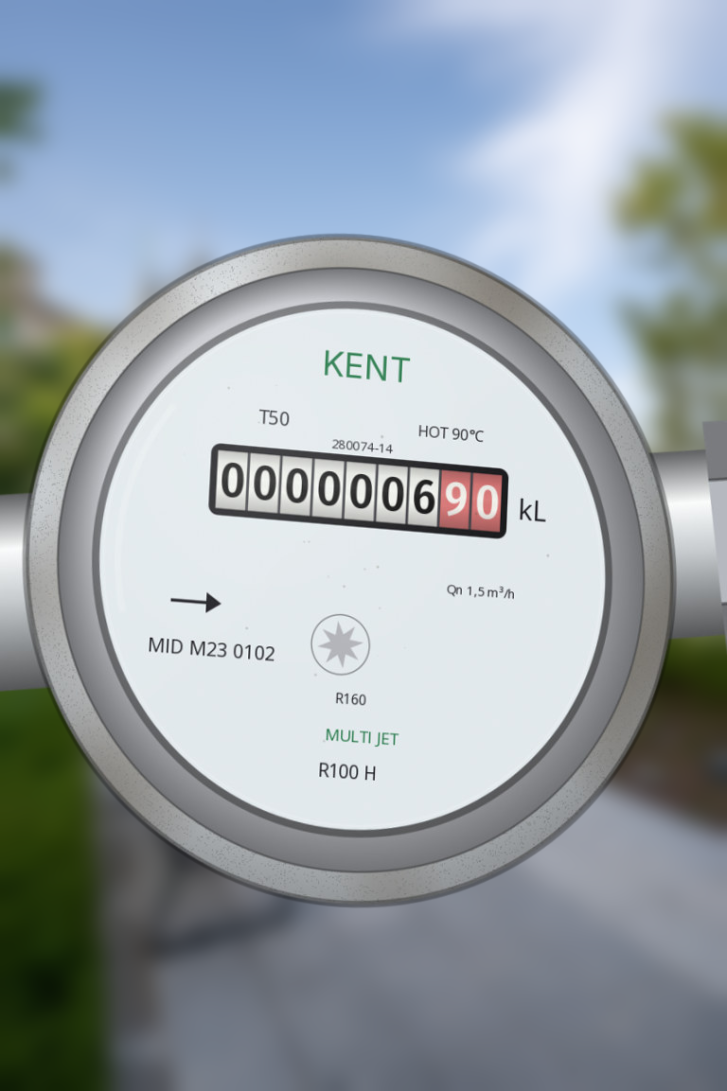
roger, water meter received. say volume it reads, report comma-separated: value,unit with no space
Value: 6.90,kL
